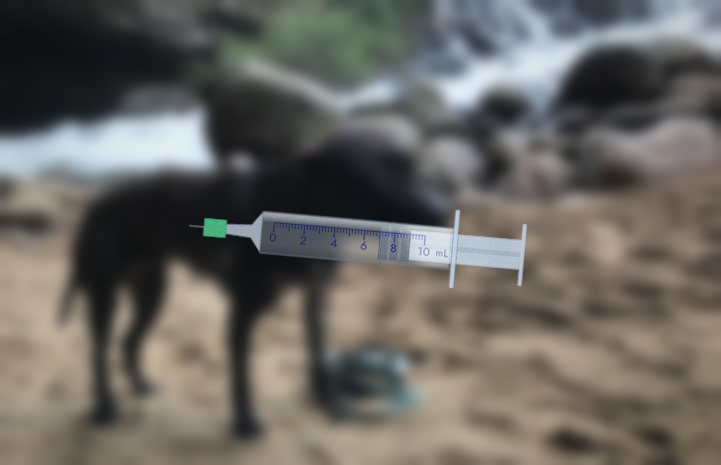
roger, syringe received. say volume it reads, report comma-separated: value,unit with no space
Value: 7,mL
